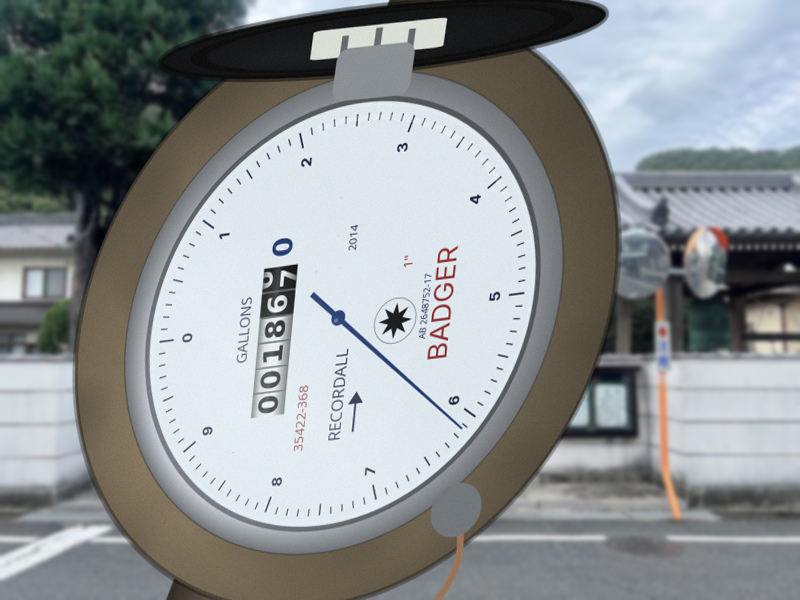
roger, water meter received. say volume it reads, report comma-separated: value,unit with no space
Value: 18666.1,gal
